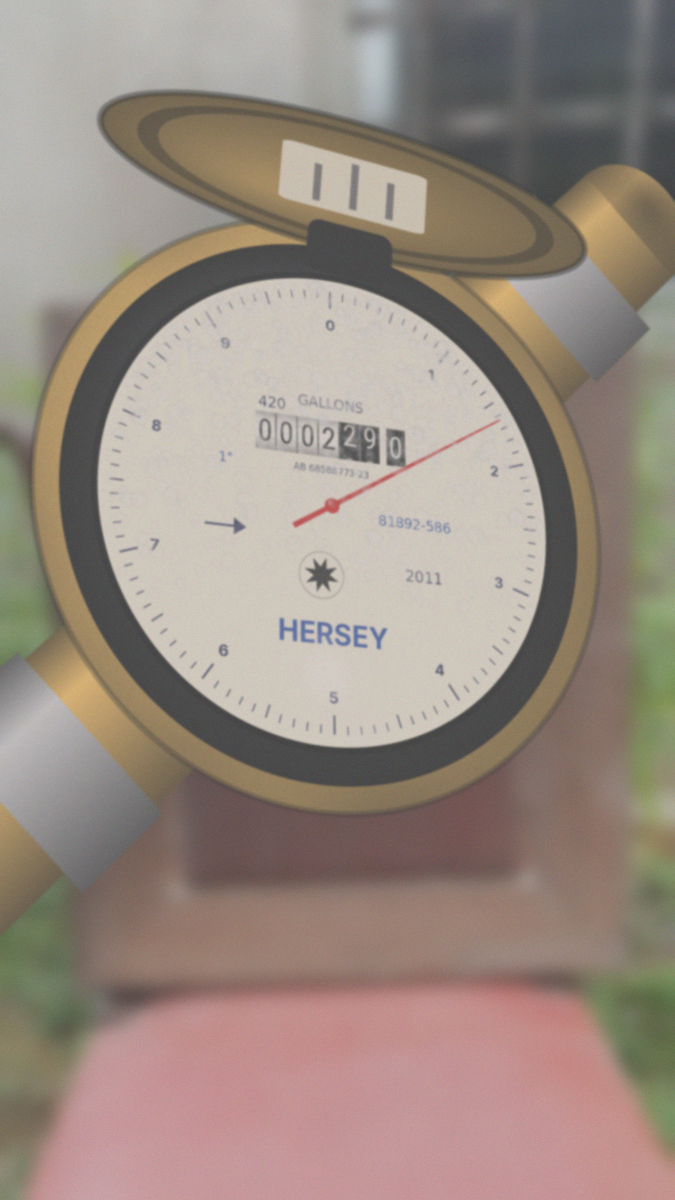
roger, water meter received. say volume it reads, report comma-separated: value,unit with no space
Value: 2291.6,gal
